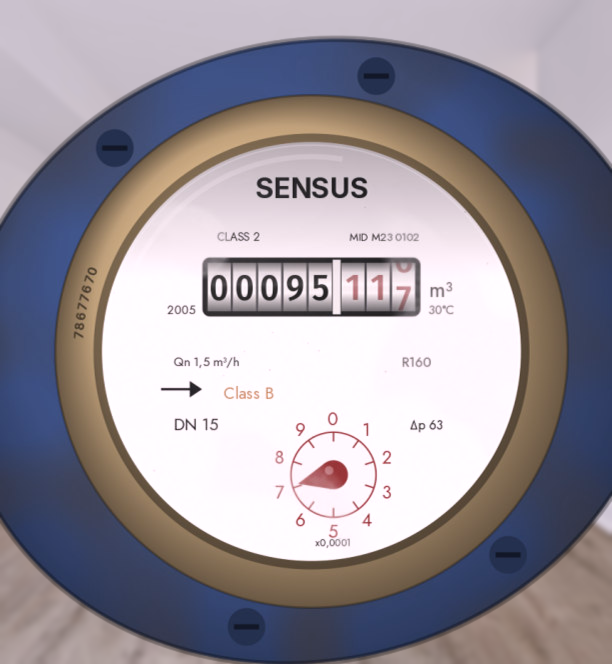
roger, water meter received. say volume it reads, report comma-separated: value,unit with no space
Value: 95.1167,m³
